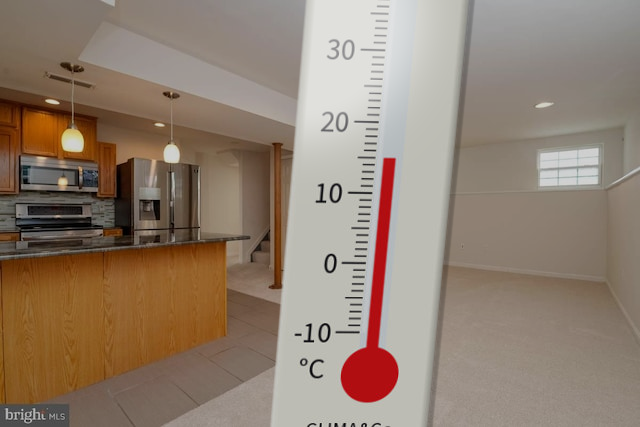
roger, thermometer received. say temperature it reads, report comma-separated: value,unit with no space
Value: 15,°C
